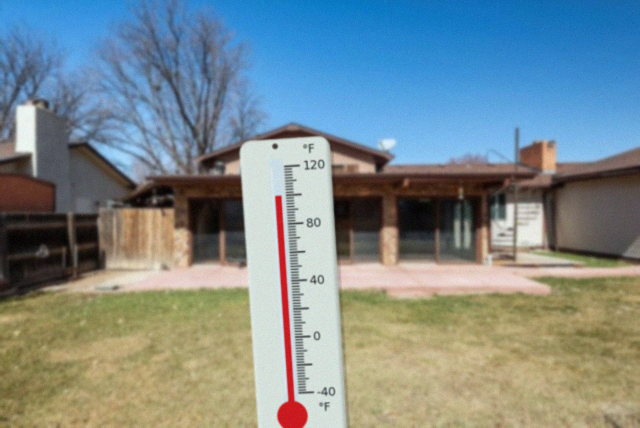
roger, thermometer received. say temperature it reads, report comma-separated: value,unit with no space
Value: 100,°F
